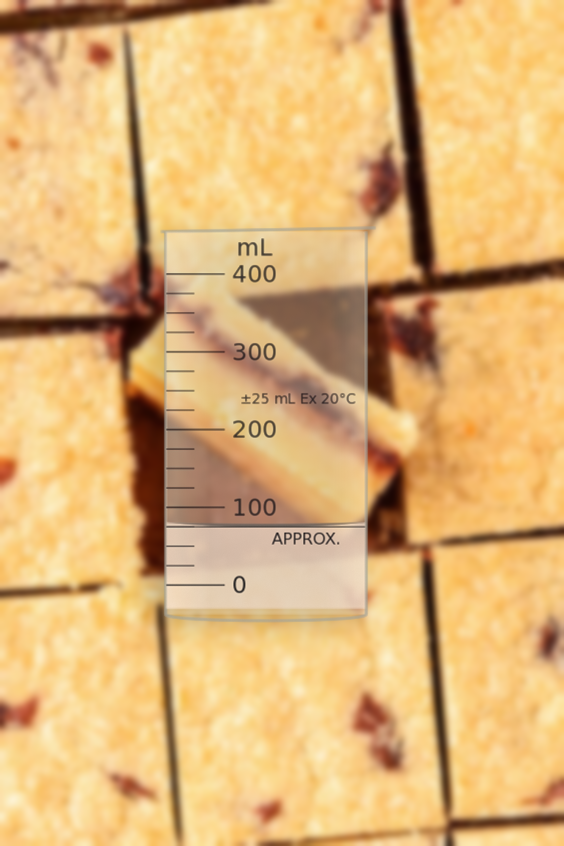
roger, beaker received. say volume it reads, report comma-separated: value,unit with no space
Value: 75,mL
